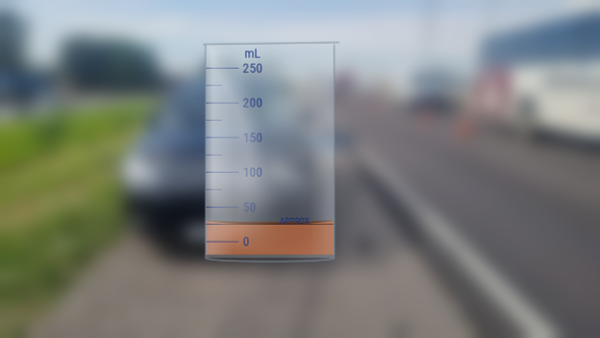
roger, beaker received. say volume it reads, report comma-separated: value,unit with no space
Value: 25,mL
